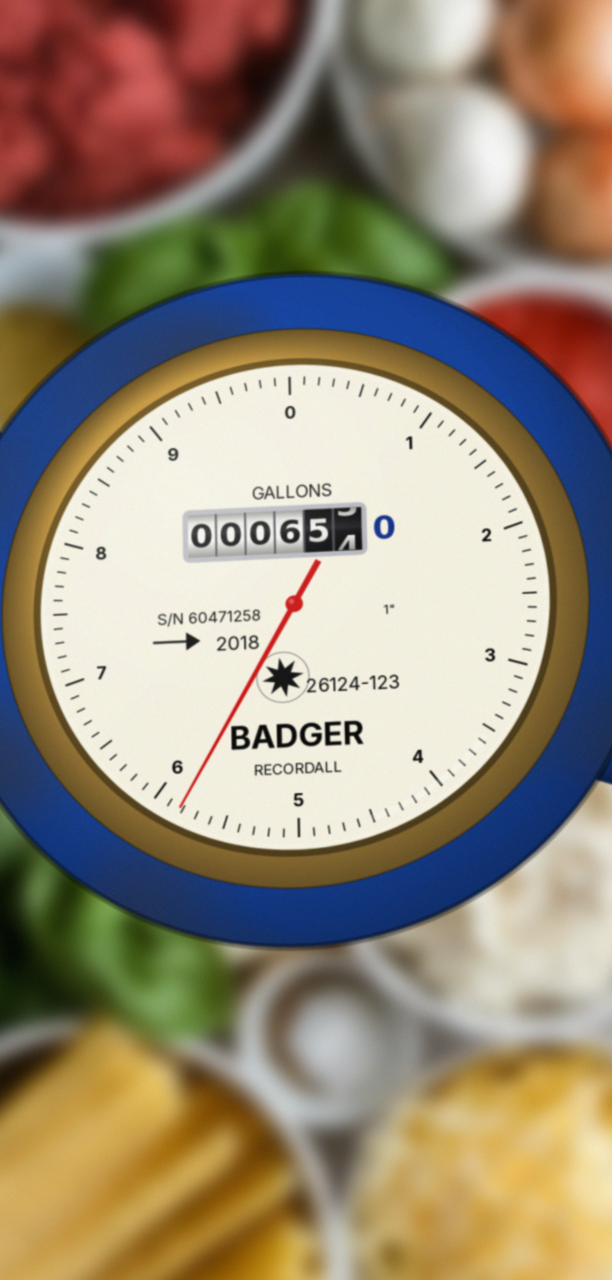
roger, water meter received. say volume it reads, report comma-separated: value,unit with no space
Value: 6535.8,gal
